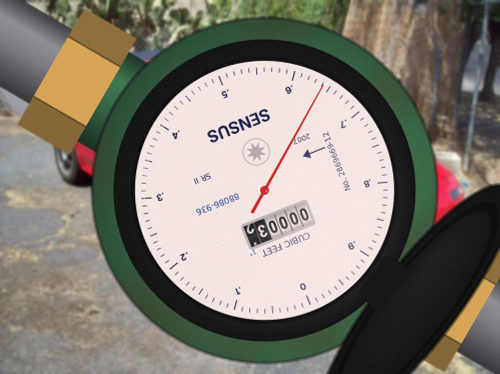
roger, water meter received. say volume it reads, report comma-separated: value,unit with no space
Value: 31.64,ft³
